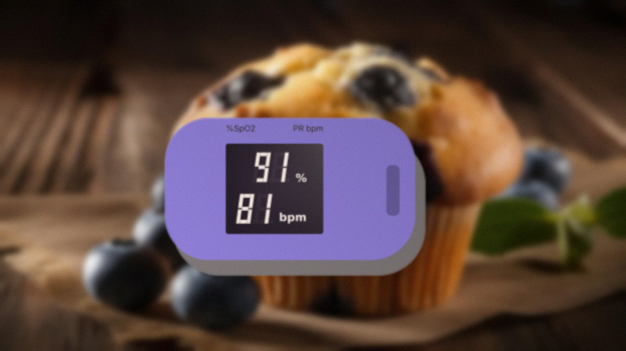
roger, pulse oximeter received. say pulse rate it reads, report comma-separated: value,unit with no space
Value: 81,bpm
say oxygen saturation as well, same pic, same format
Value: 91,%
